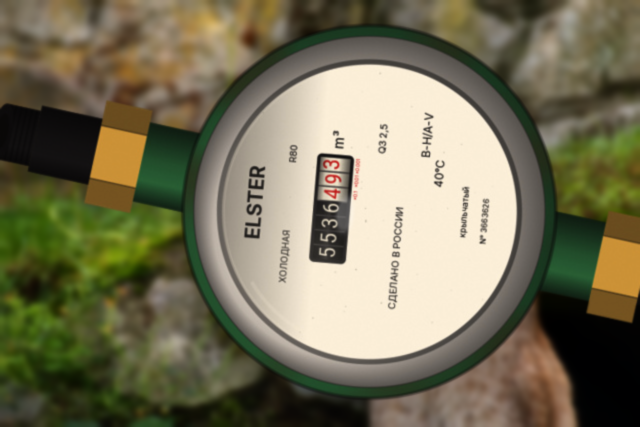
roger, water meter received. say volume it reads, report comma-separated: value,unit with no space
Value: 5536.493,m³
